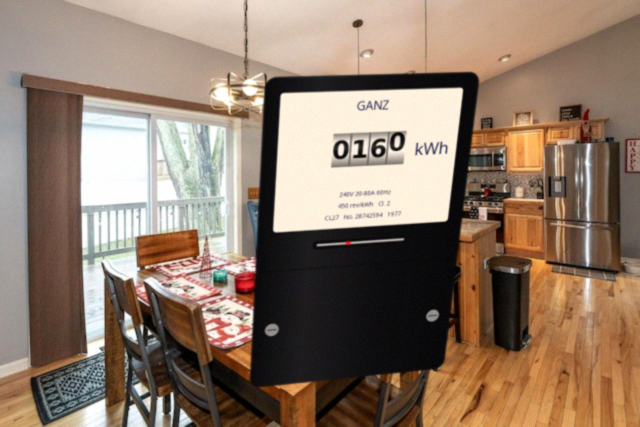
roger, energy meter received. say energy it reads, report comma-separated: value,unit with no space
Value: 160,kWh
